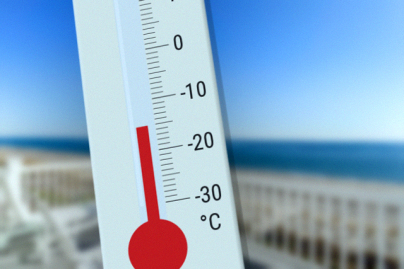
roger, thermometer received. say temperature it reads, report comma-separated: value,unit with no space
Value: -15,°C
